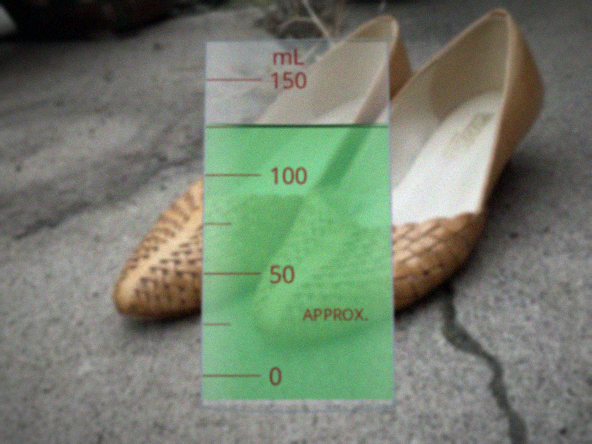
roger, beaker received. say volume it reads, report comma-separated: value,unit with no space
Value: 125,mL
